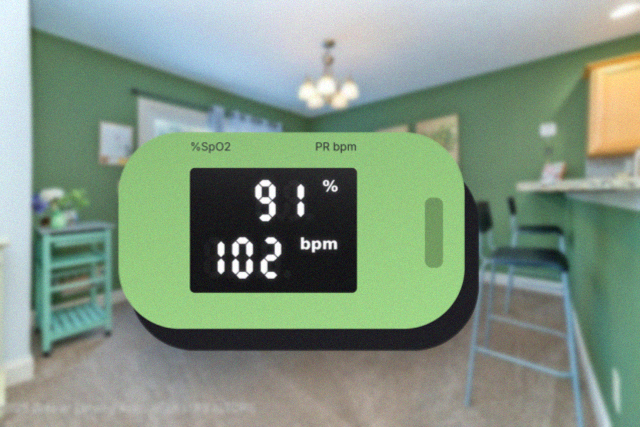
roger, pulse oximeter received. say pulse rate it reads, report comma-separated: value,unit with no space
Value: 102,bpm
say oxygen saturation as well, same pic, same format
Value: 91,%
